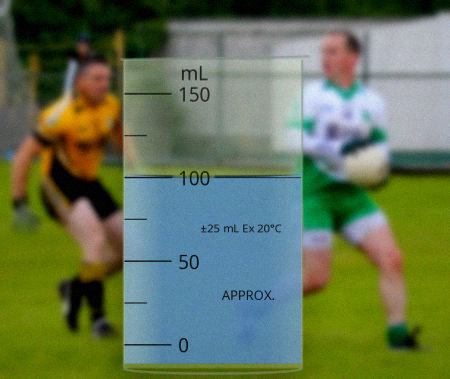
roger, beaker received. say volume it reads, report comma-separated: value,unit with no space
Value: 100,mL
